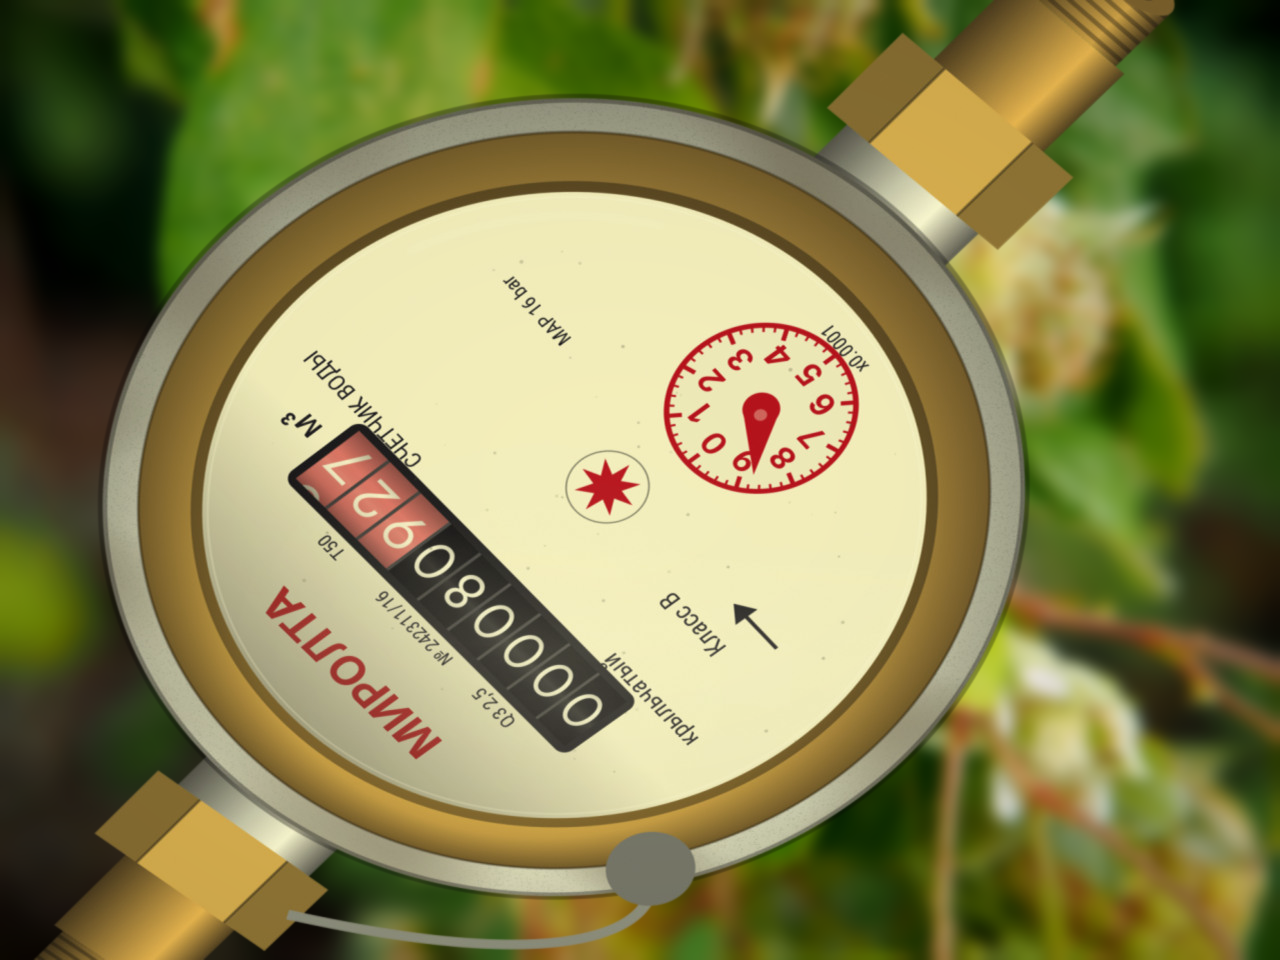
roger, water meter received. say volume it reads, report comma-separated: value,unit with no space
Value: 80.9268,m³
